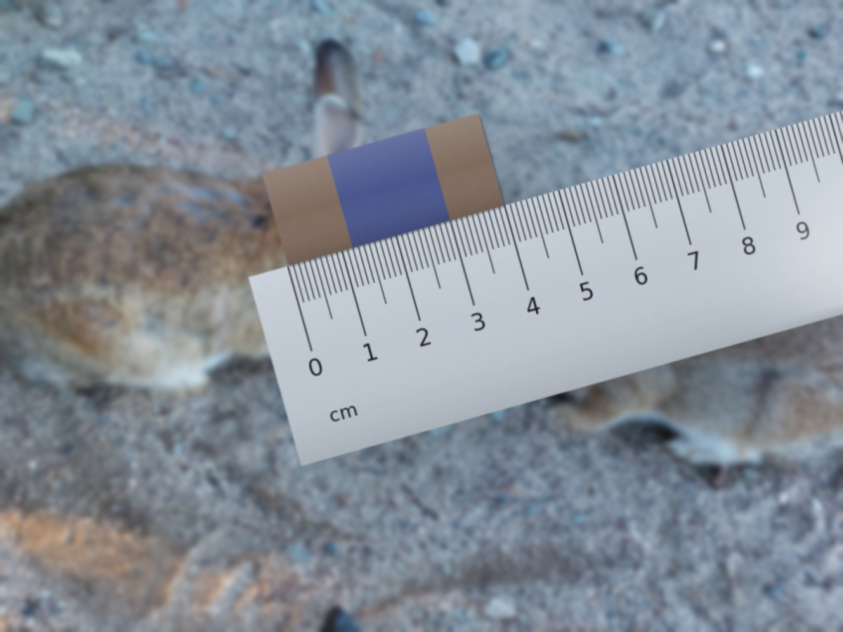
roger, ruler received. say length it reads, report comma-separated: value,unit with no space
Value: 4,cm
